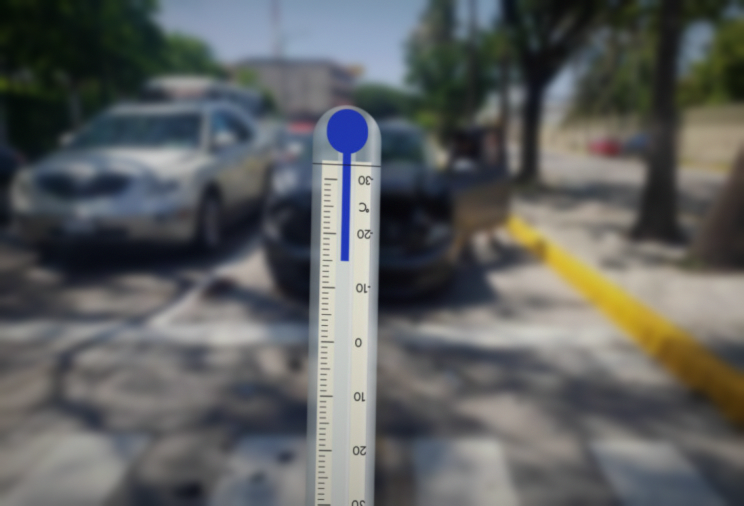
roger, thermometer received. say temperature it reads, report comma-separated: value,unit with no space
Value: -15,°C
